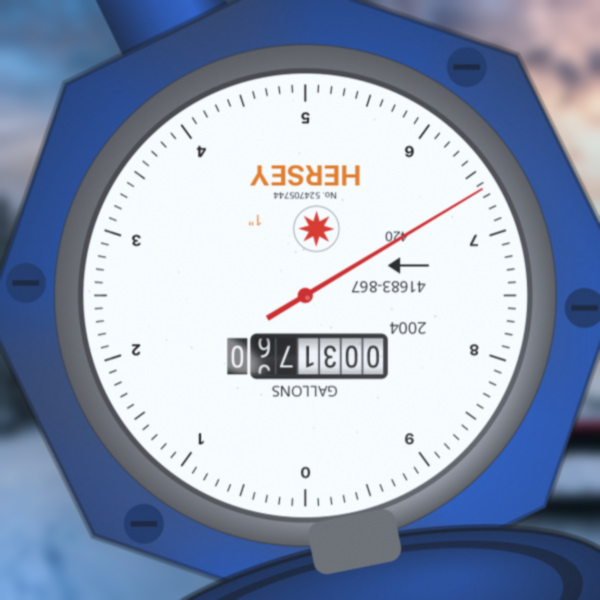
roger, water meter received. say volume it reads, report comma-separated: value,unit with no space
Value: 31756.6,gal
